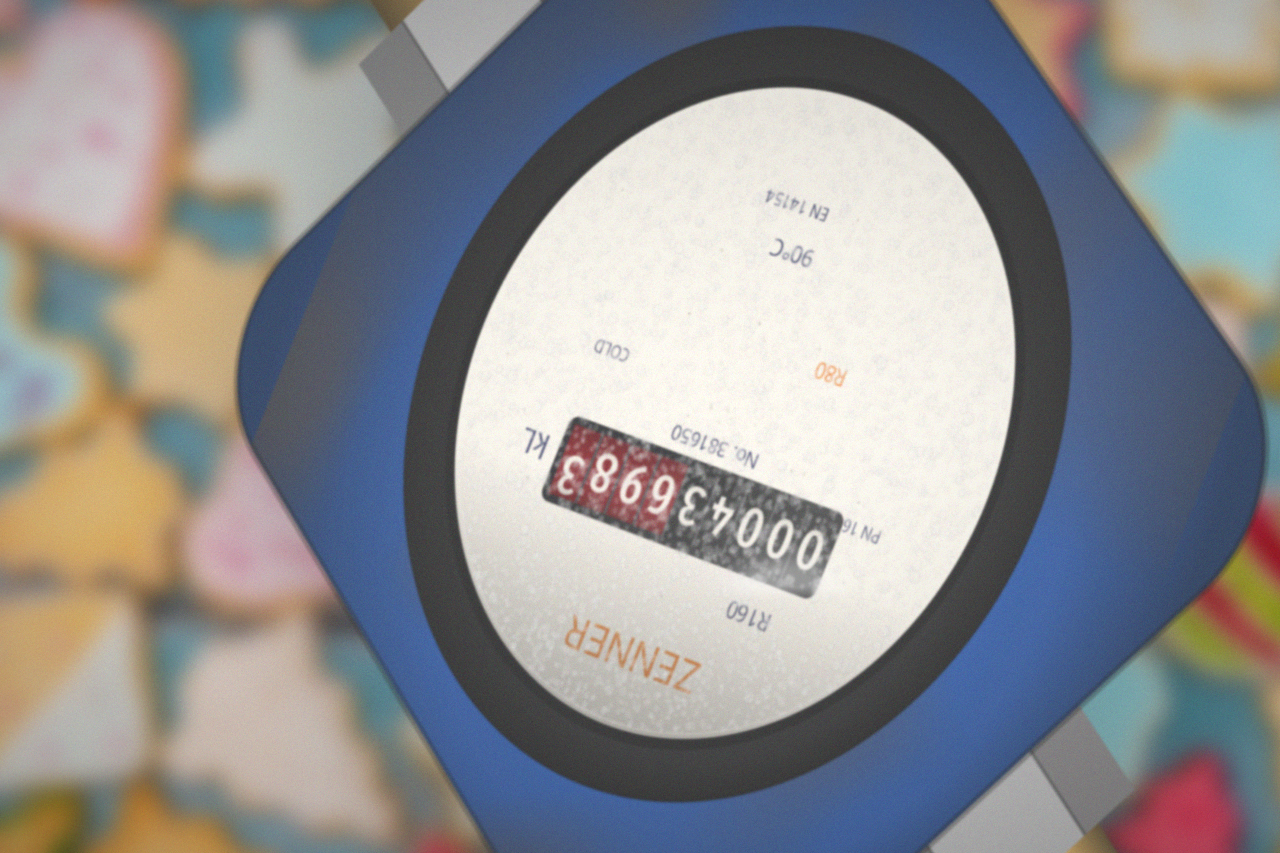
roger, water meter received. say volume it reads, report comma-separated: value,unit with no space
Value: 43.6983,kL
